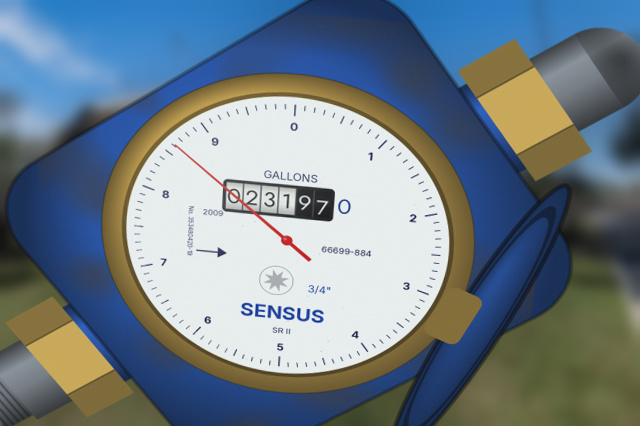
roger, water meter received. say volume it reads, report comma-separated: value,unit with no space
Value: 231968.6,gal
